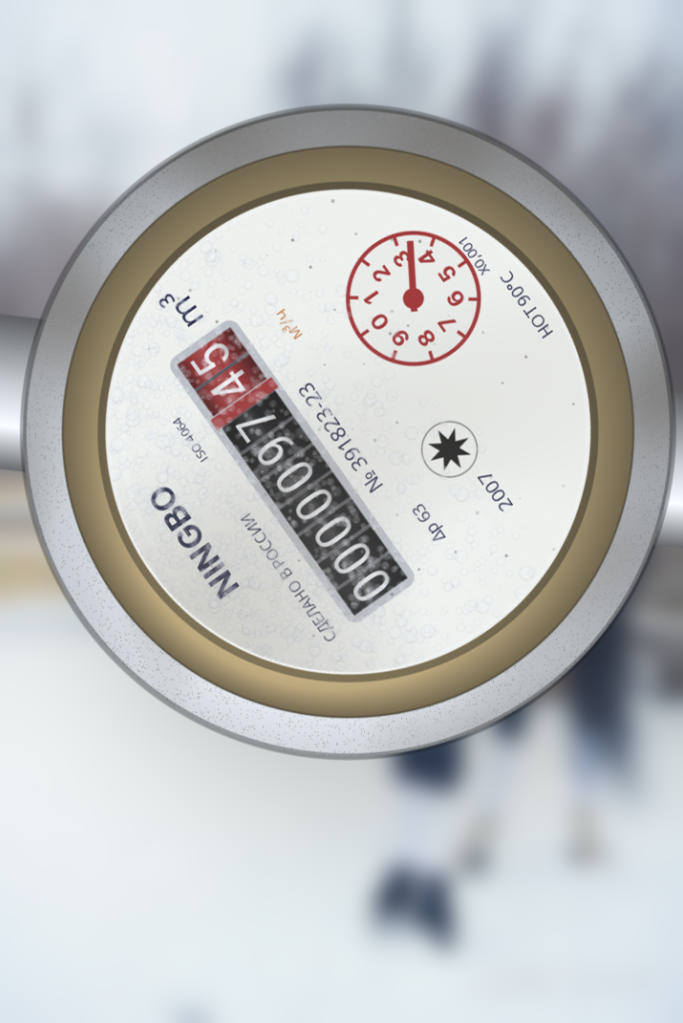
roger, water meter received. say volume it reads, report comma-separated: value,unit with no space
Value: 97.453,m³
